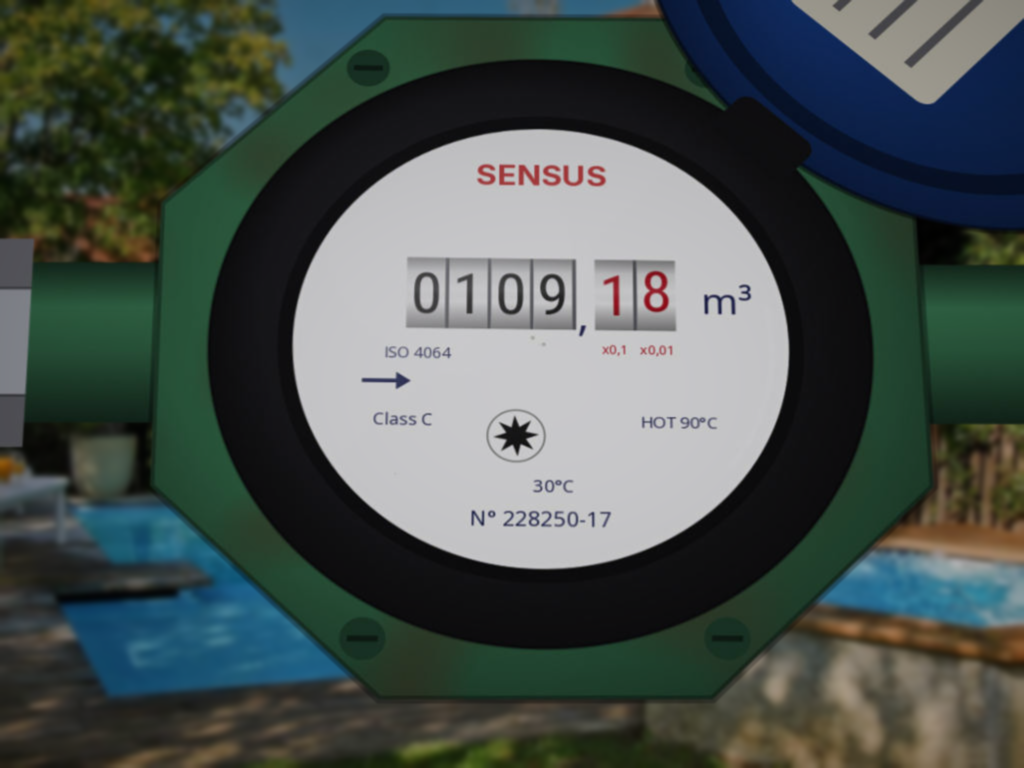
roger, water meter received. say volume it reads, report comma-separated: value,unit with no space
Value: 109.18,m³
